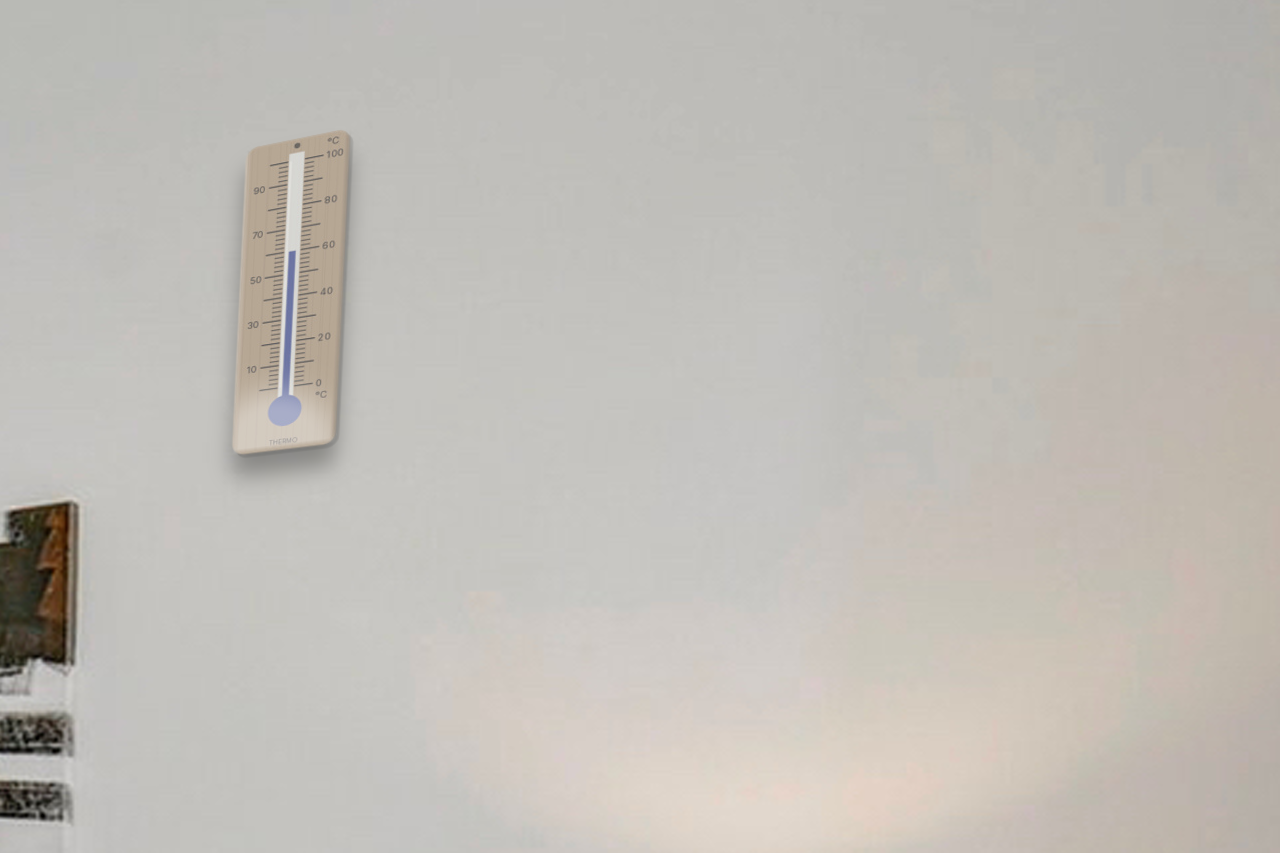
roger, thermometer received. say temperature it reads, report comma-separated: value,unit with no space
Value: 60,°C
